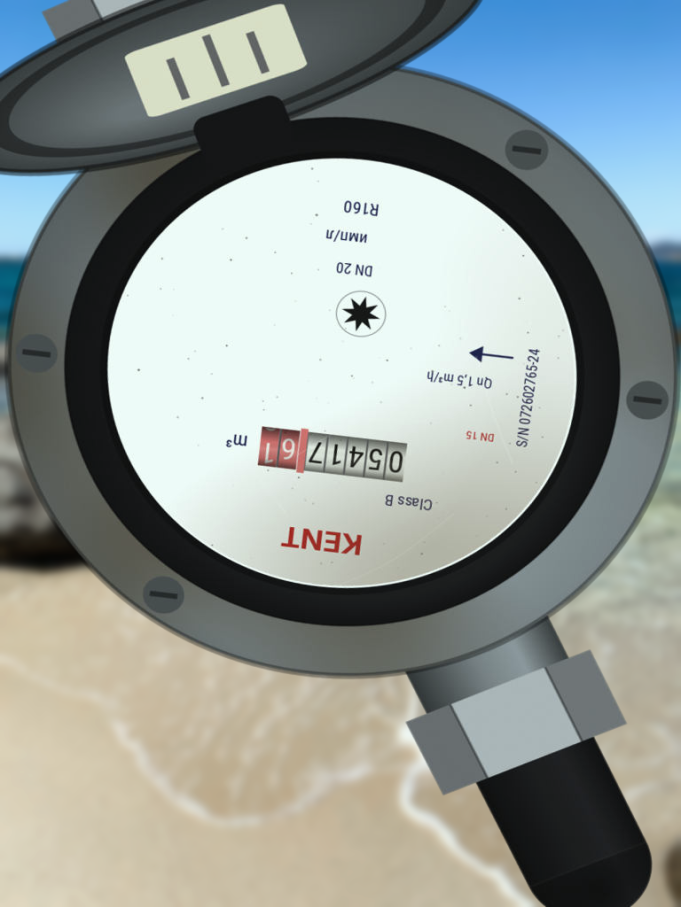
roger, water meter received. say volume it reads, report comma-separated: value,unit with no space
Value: 5417.61,m³
